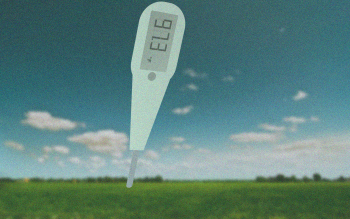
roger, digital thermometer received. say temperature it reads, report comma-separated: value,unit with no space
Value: 97.3,°F
